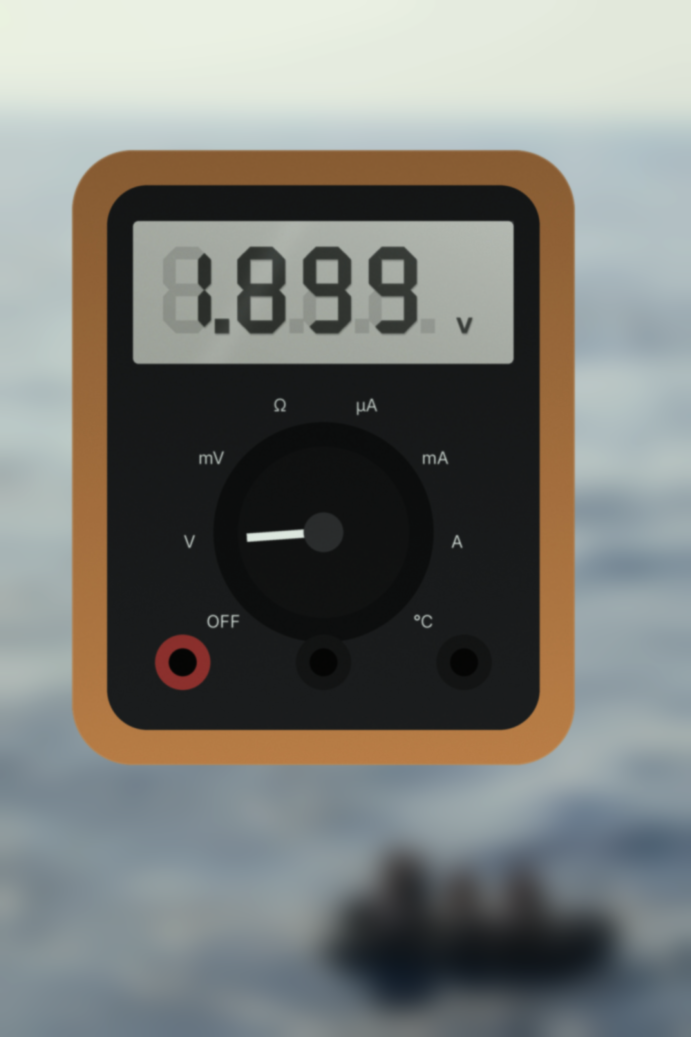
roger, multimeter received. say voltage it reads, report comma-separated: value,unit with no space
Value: 1.899,V
